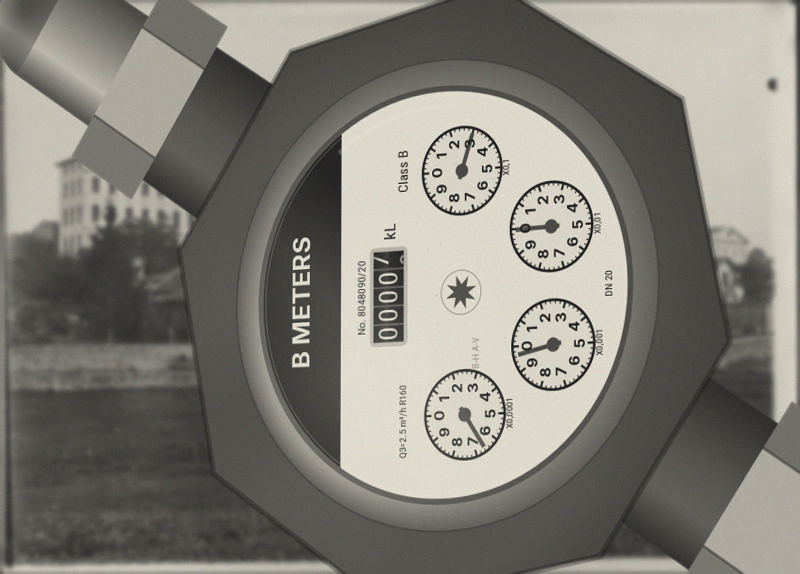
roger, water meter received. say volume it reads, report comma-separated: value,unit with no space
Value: 7.2996,kL
